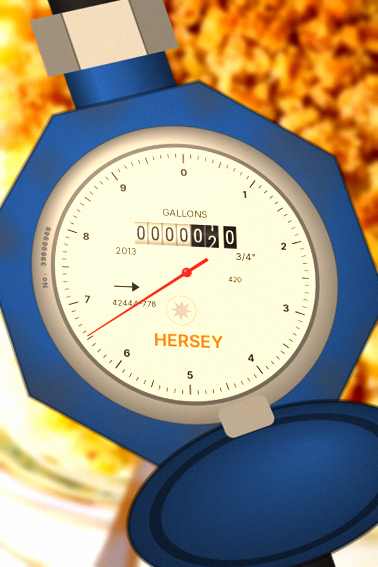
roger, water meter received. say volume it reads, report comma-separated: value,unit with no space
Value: 16.5,gal
